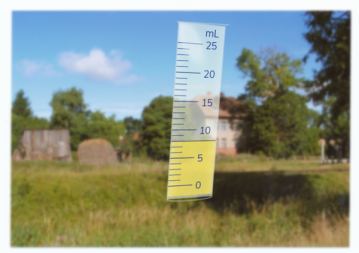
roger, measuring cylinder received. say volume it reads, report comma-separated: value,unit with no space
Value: 8,mL
